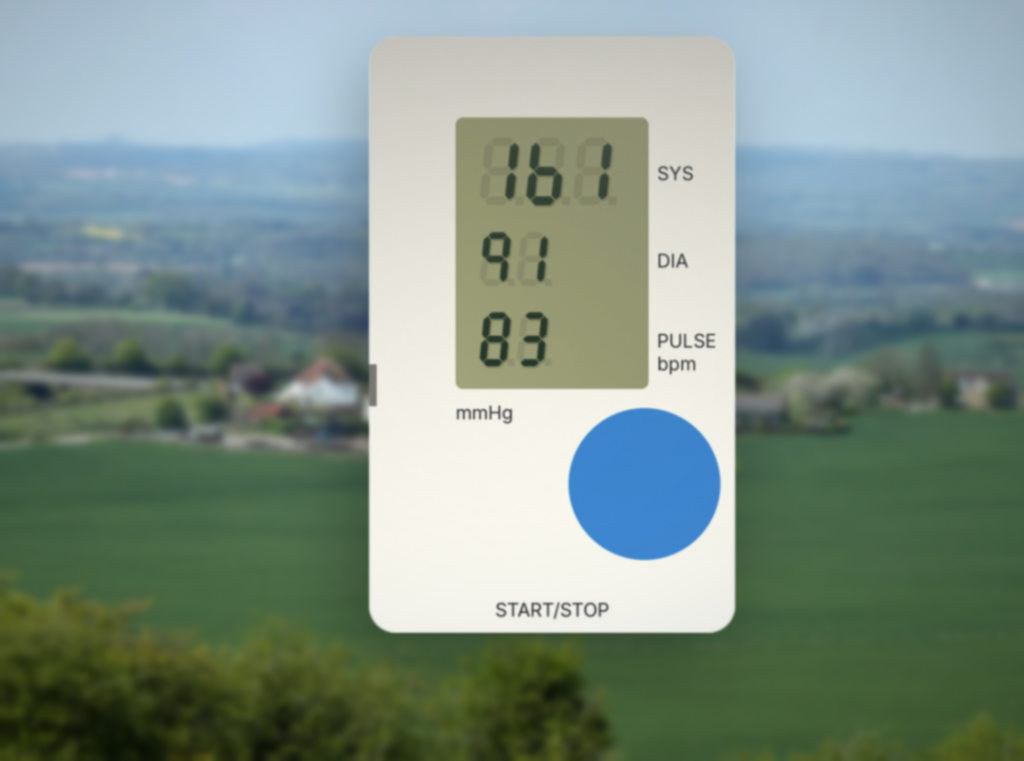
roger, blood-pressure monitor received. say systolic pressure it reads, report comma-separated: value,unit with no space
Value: 161,mmHg
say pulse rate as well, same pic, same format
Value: 83,bpm
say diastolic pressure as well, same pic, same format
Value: 91,mmHg
